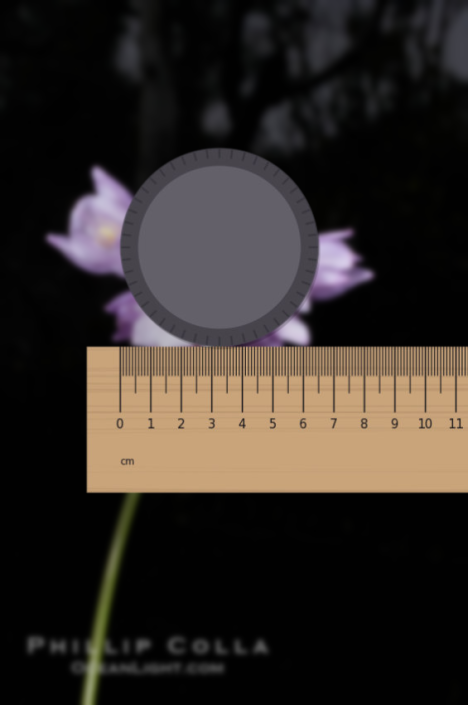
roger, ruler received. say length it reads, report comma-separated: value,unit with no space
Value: 6.5,cm
